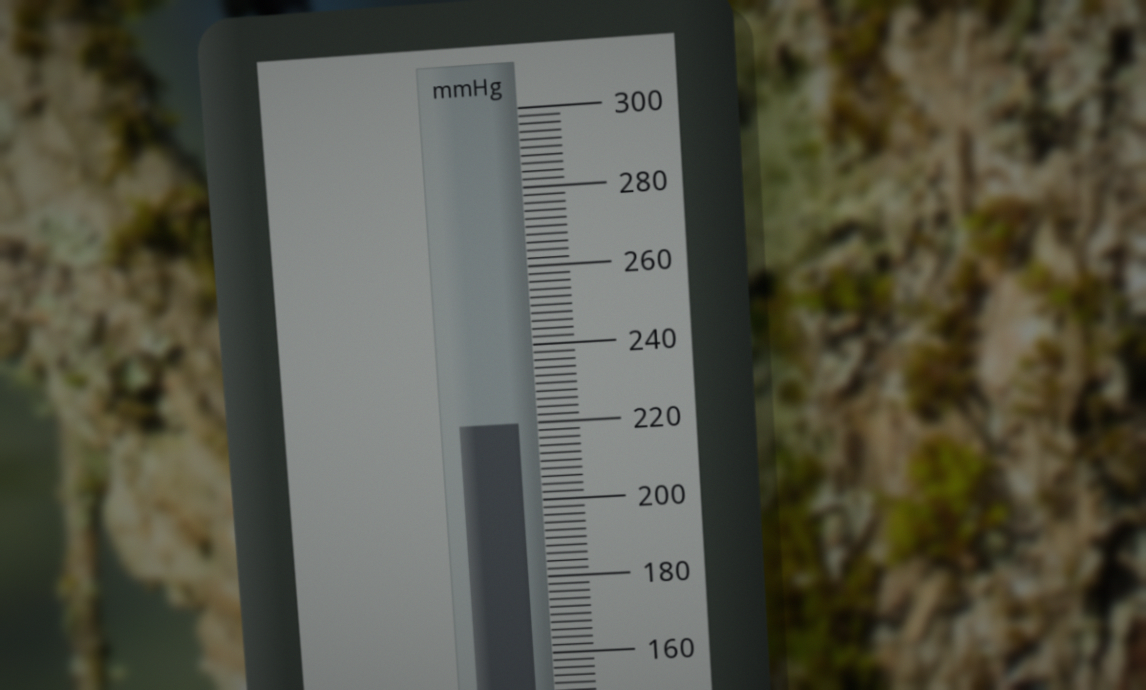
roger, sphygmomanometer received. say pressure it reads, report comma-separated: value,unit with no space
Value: 220,mmHg
